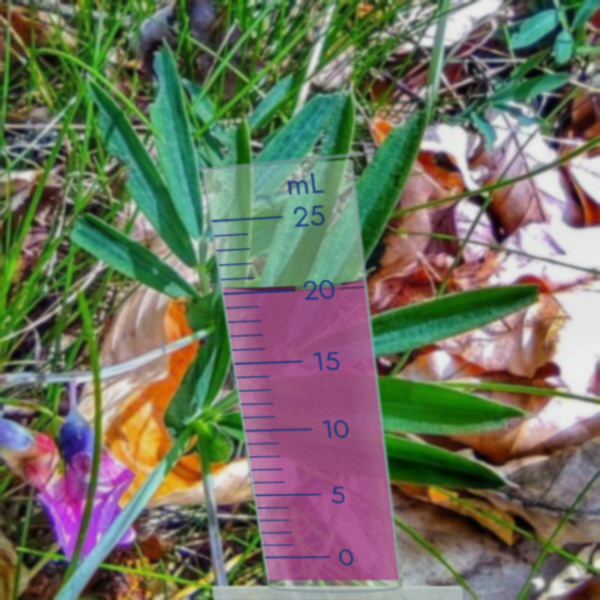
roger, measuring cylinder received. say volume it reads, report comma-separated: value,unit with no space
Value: 20,mL
